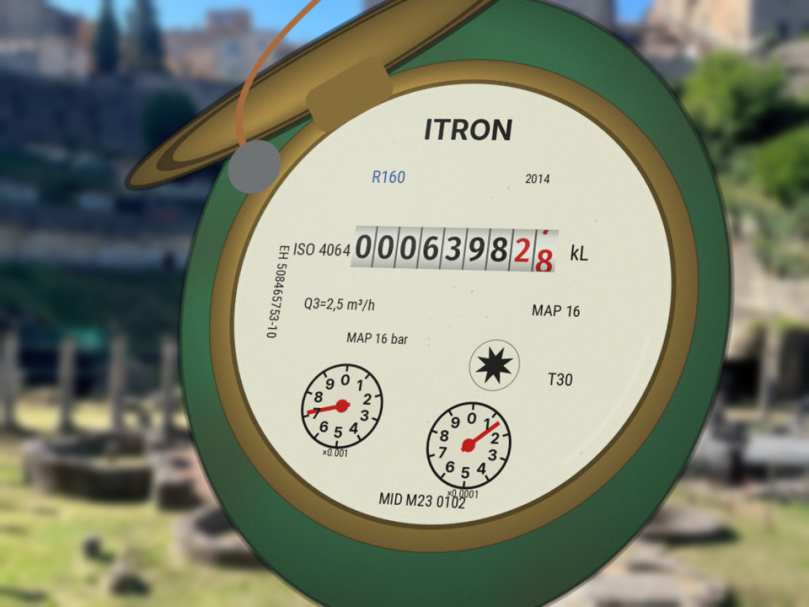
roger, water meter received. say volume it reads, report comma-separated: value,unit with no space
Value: 6398.2771,kL
